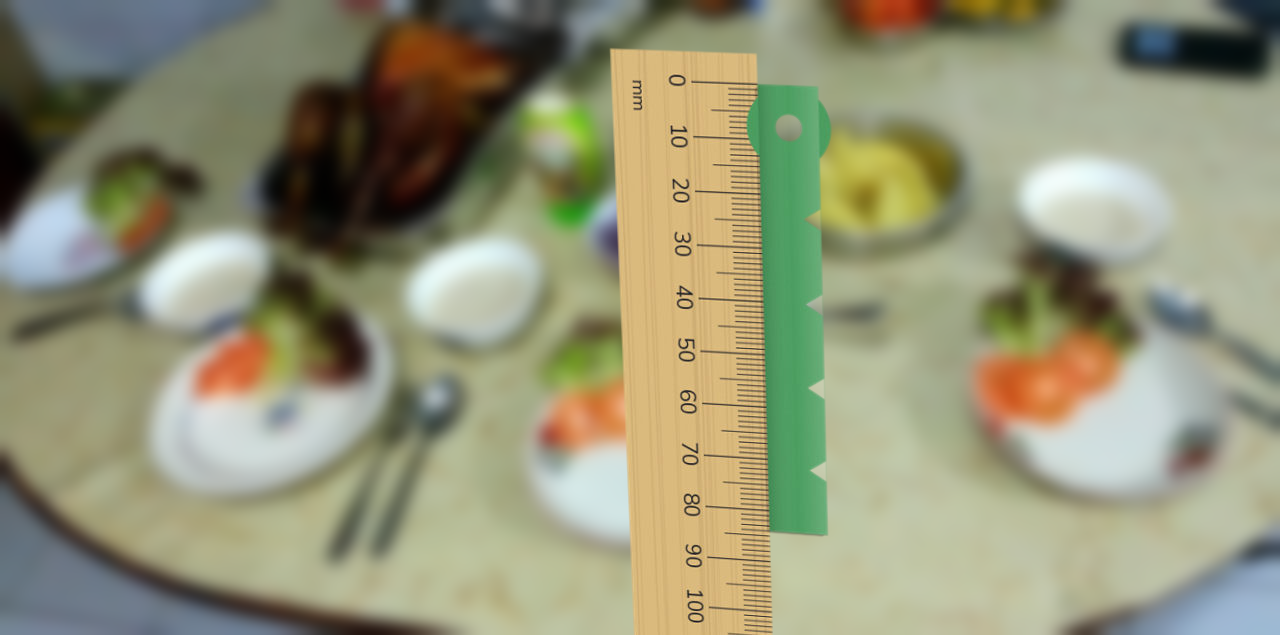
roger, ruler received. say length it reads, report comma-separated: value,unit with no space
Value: 84,mm
